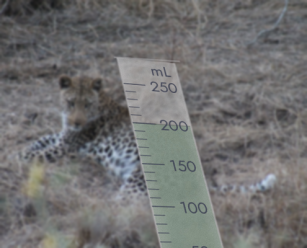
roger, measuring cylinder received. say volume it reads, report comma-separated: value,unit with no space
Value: 200,mL
